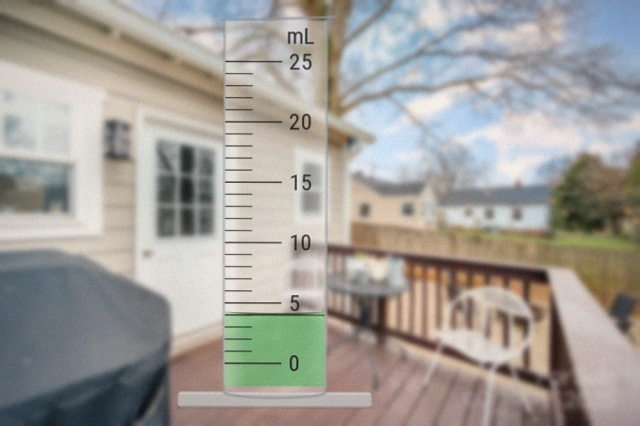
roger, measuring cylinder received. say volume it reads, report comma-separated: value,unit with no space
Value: 4,mL
